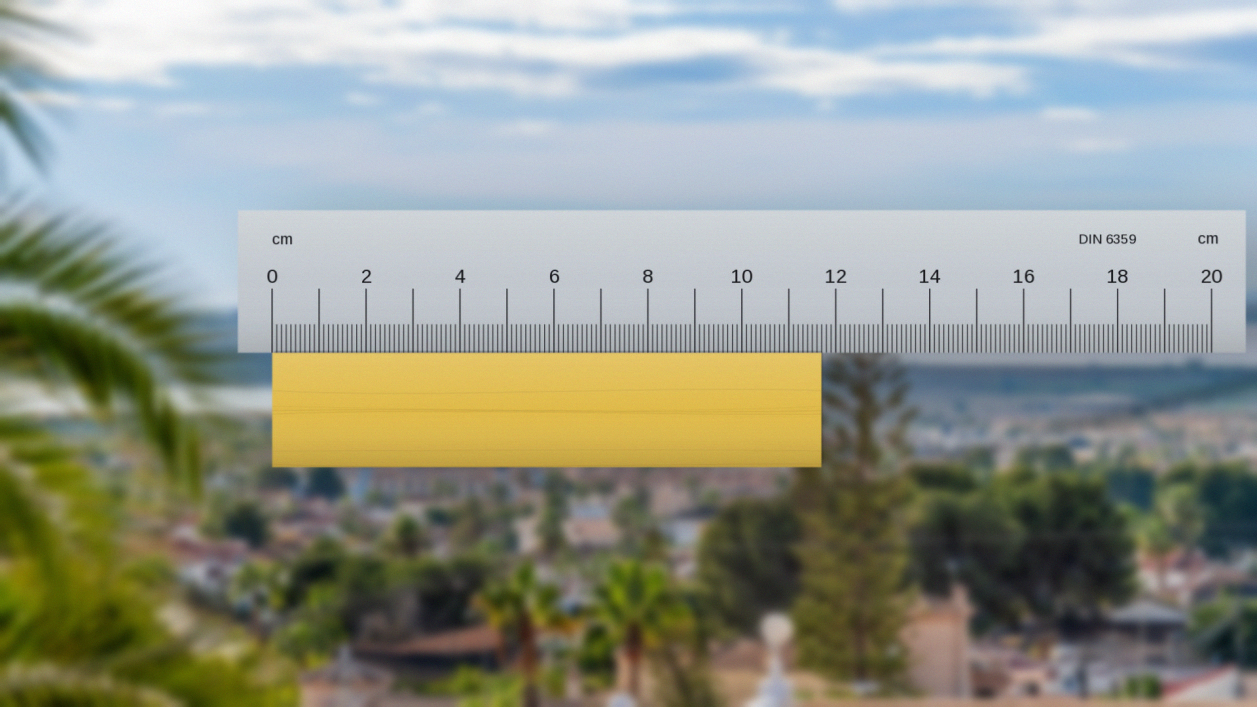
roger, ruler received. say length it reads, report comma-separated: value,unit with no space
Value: 11.7,cm
